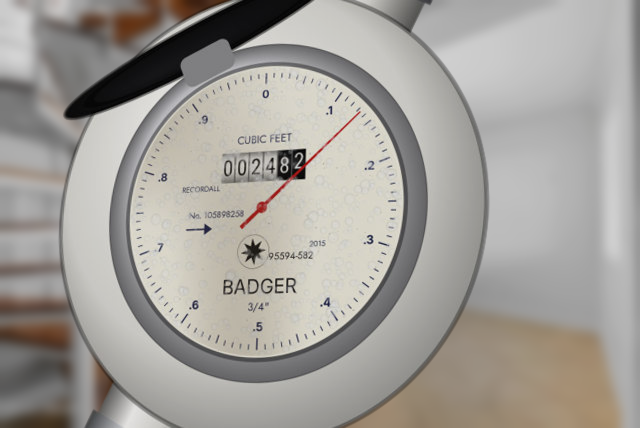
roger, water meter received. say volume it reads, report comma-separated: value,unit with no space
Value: 2482.13,ft³
